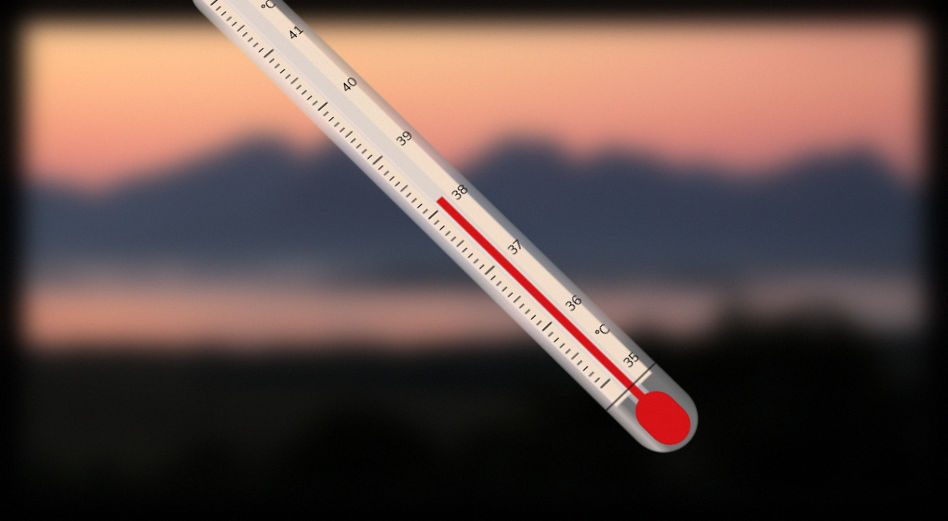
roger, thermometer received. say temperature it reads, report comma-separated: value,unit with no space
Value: 38.1,°C
